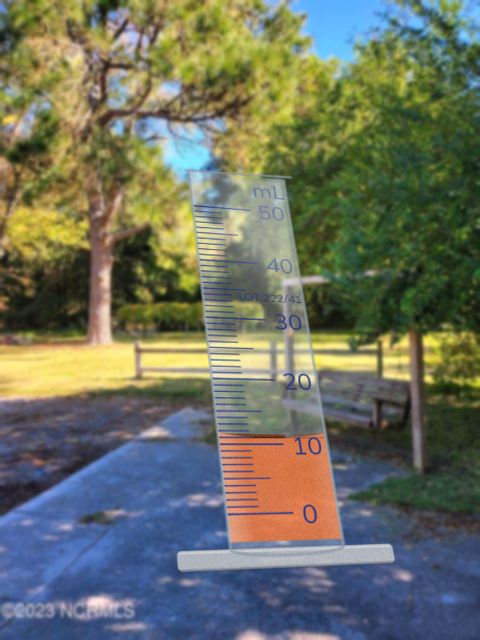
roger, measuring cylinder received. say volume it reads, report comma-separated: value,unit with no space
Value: 11,mL
